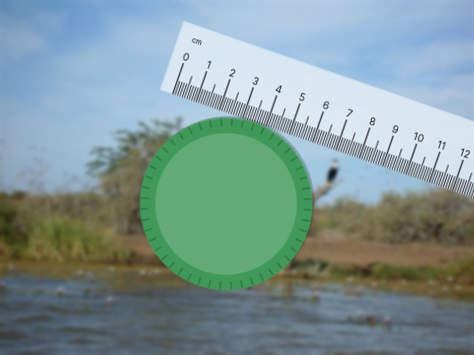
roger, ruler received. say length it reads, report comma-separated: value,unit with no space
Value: 7,cm
